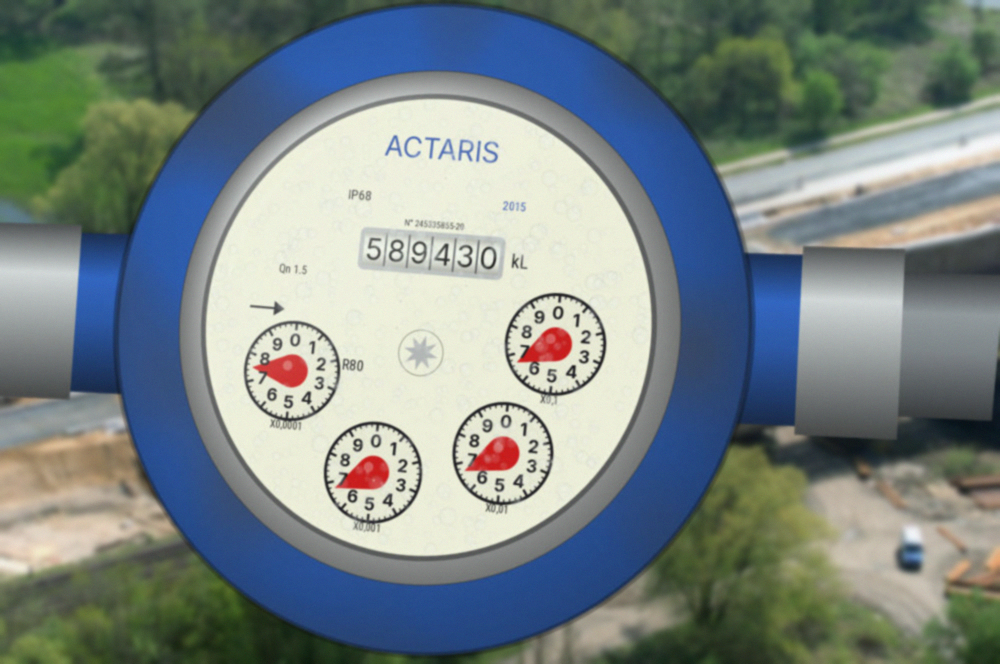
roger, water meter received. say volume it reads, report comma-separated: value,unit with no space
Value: 589430.6667,kL
